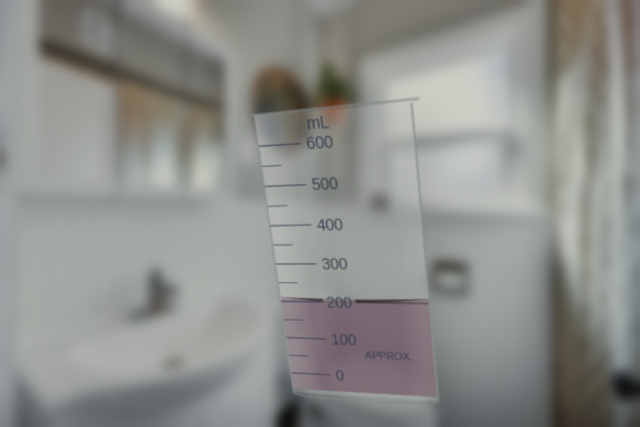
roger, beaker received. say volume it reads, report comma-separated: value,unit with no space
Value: 200,mL
